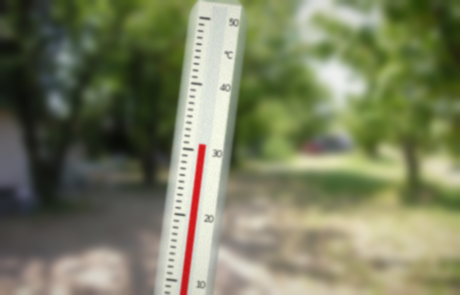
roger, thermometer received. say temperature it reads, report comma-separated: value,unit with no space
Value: 31,°C
